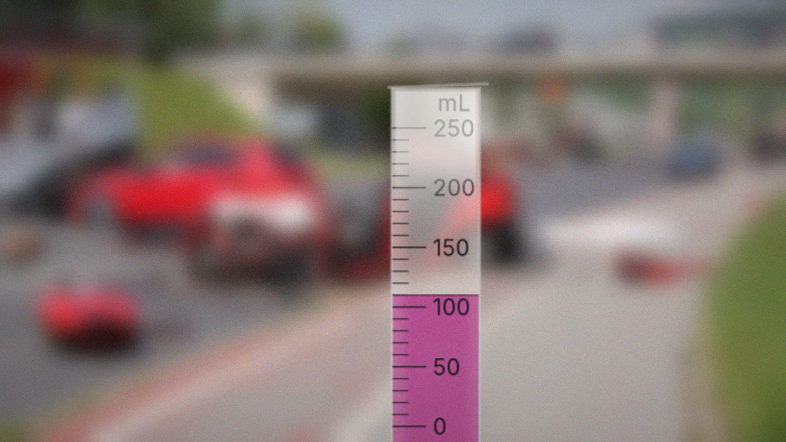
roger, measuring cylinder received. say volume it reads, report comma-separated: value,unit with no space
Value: 110,mL
